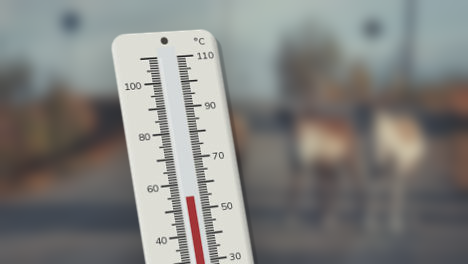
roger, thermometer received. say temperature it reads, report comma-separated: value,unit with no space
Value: 55,°C
